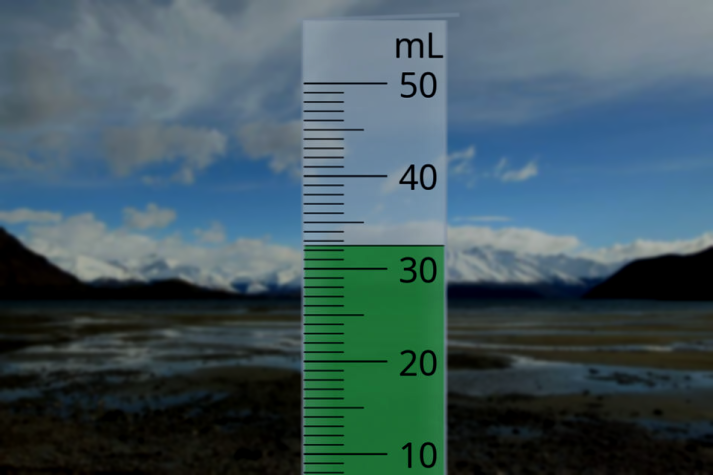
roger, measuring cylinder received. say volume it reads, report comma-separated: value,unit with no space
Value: 32.5,mL
